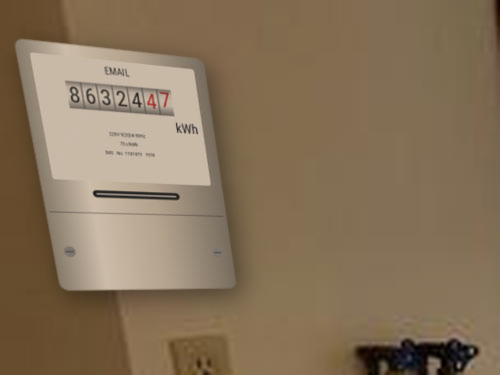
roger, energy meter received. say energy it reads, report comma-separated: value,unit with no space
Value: 86324.47,kWh
